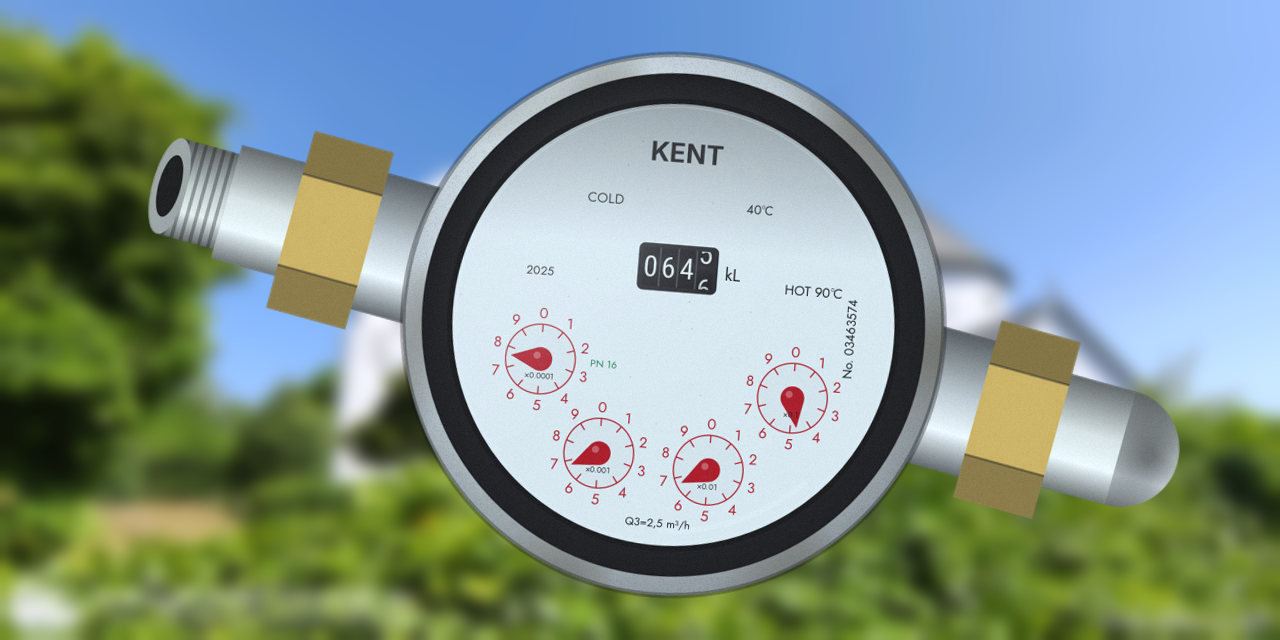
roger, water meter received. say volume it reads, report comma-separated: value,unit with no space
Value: 645.4667,kL
